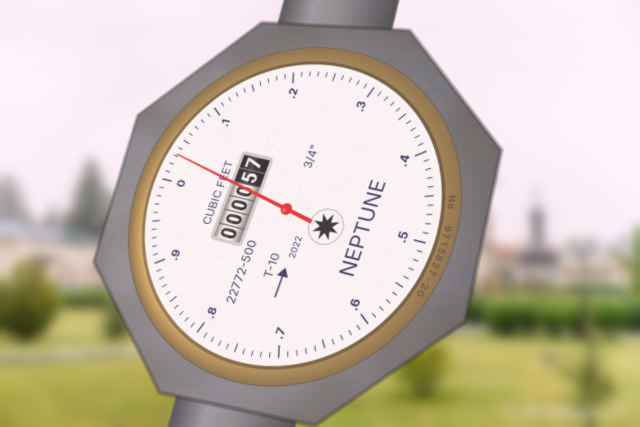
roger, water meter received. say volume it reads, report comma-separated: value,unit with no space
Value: 57.03,ft³
